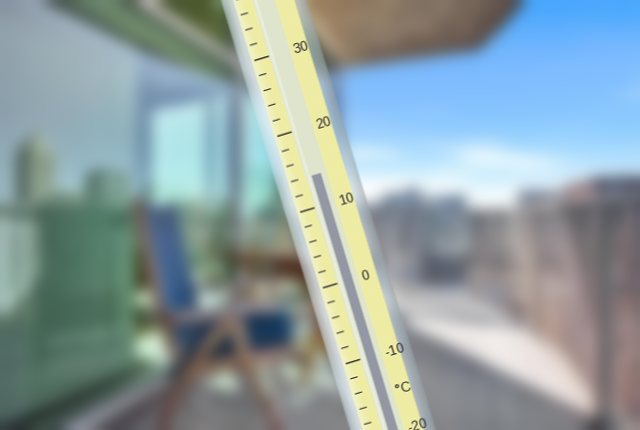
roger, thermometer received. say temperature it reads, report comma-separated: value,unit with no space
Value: 14,°C
